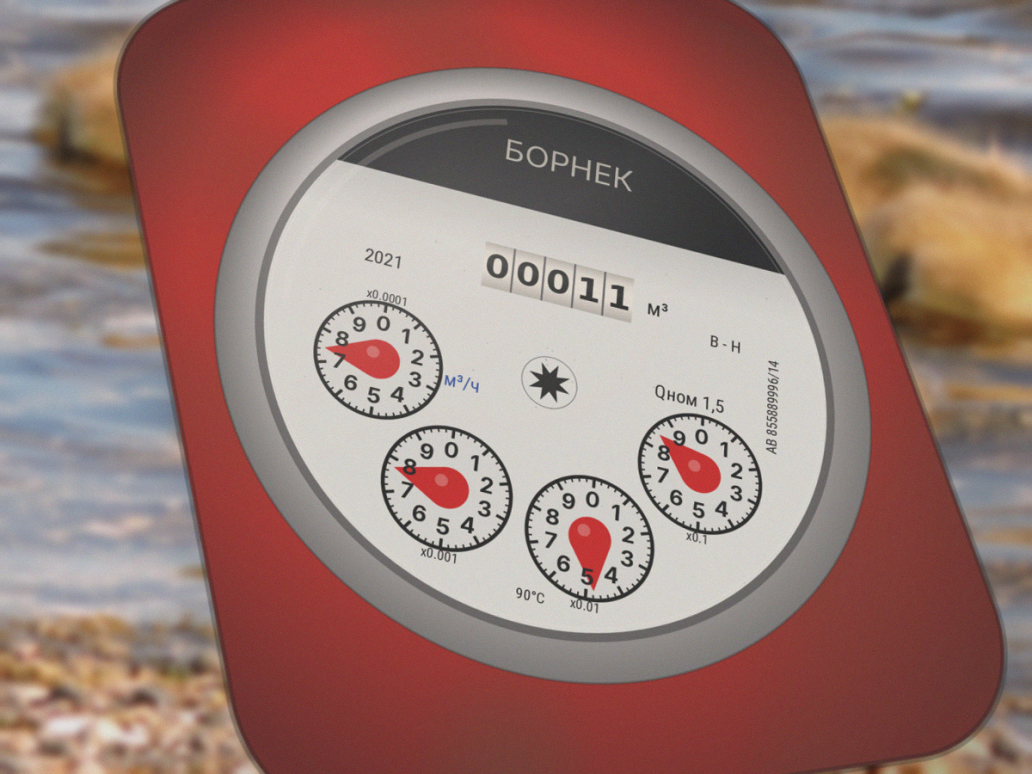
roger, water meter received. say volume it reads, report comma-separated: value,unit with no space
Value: 11.8477,m³
